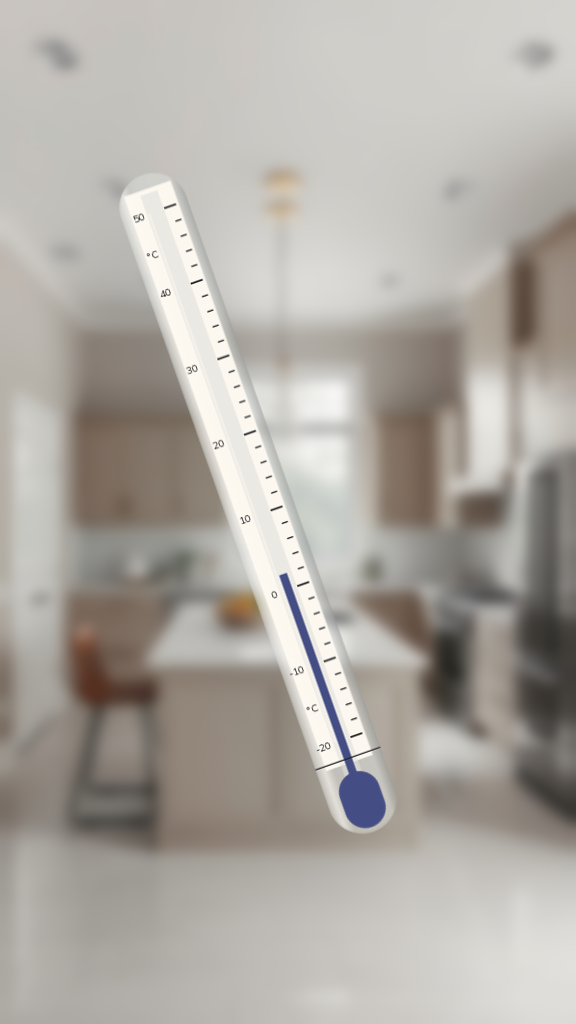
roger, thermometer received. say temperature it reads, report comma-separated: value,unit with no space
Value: 2,°C
